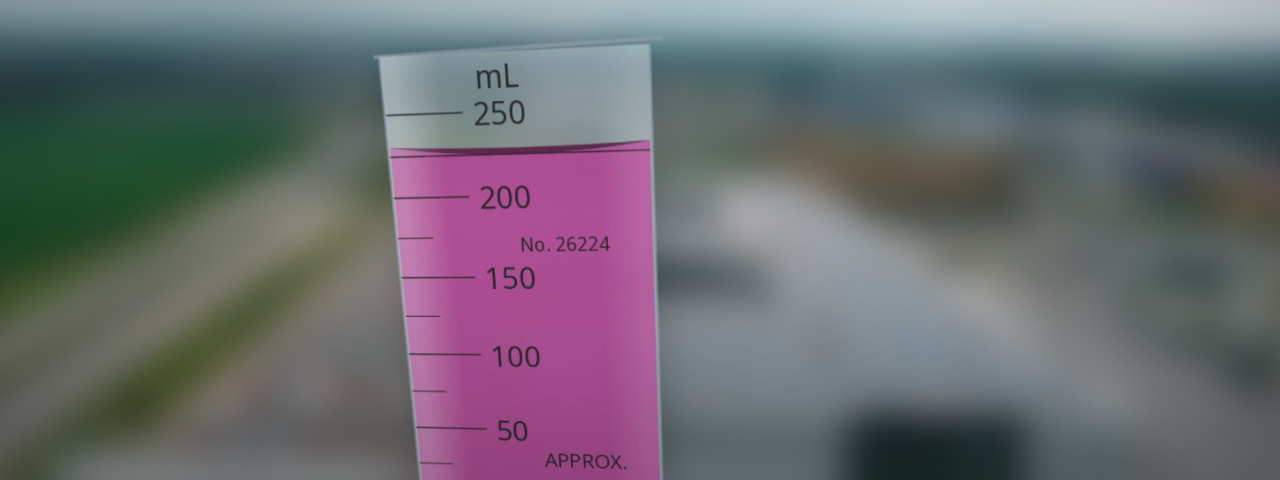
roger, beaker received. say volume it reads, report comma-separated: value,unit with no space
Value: 225,mL
